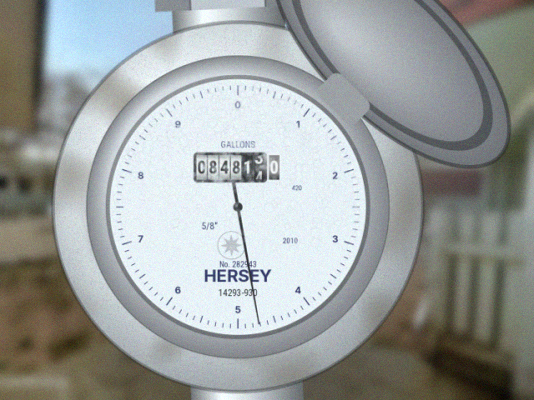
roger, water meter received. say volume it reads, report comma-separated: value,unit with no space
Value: 848134.7,gal
